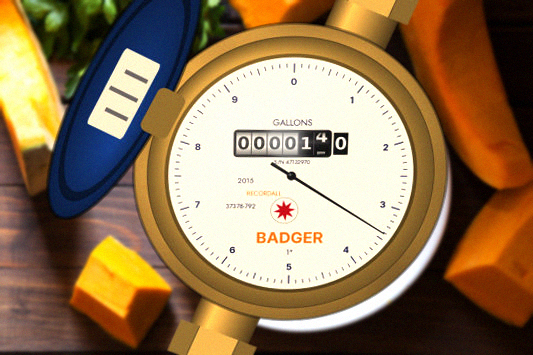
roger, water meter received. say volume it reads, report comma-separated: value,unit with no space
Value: 143.4,gal
